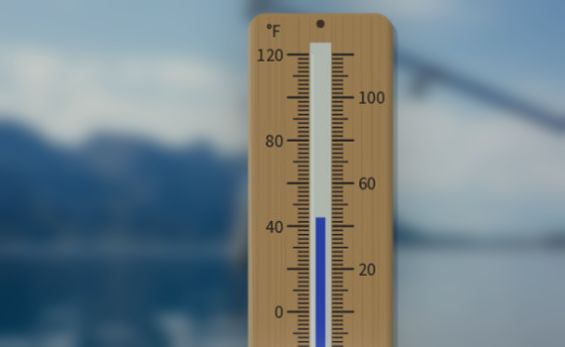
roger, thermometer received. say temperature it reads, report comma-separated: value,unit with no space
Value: 44,°F
